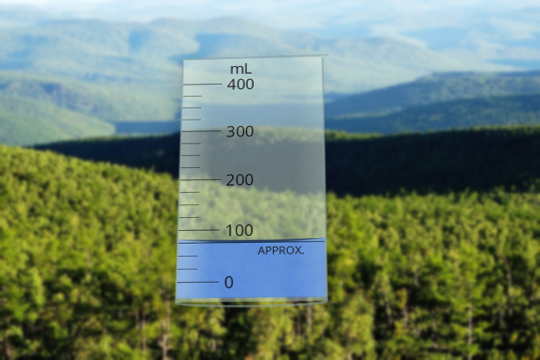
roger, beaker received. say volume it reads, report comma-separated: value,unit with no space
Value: 75,mL
